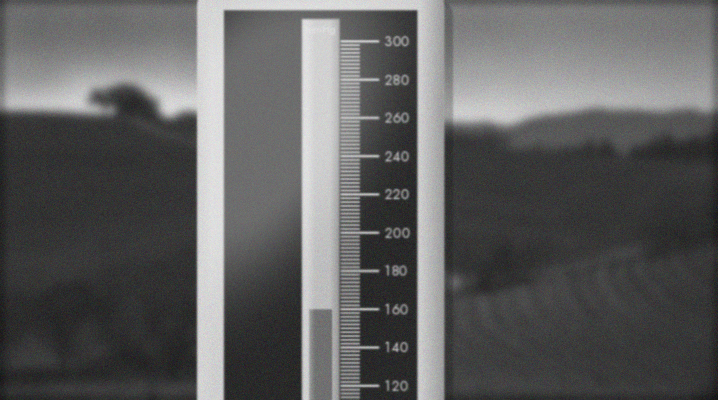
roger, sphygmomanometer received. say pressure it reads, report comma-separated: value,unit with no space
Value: 160,mmHg
